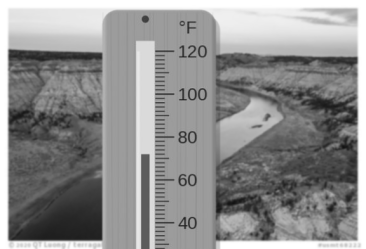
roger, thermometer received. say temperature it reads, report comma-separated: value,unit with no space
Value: 72,°F
